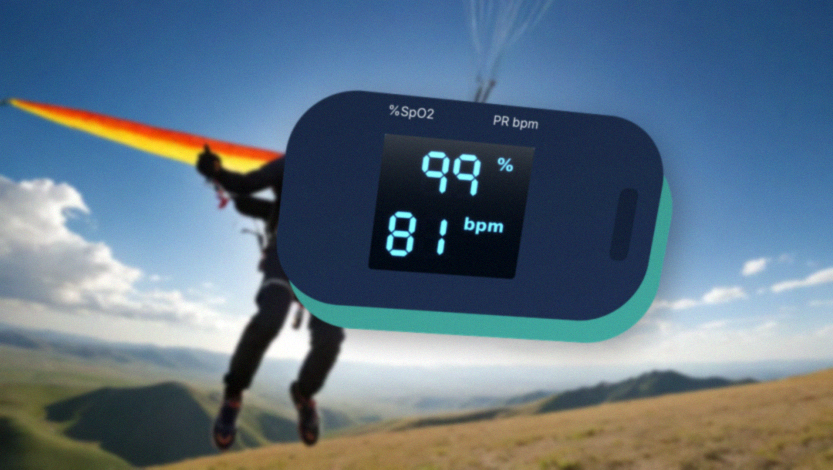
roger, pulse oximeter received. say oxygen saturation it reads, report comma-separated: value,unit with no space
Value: 99,%
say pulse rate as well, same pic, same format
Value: 81,bpm
